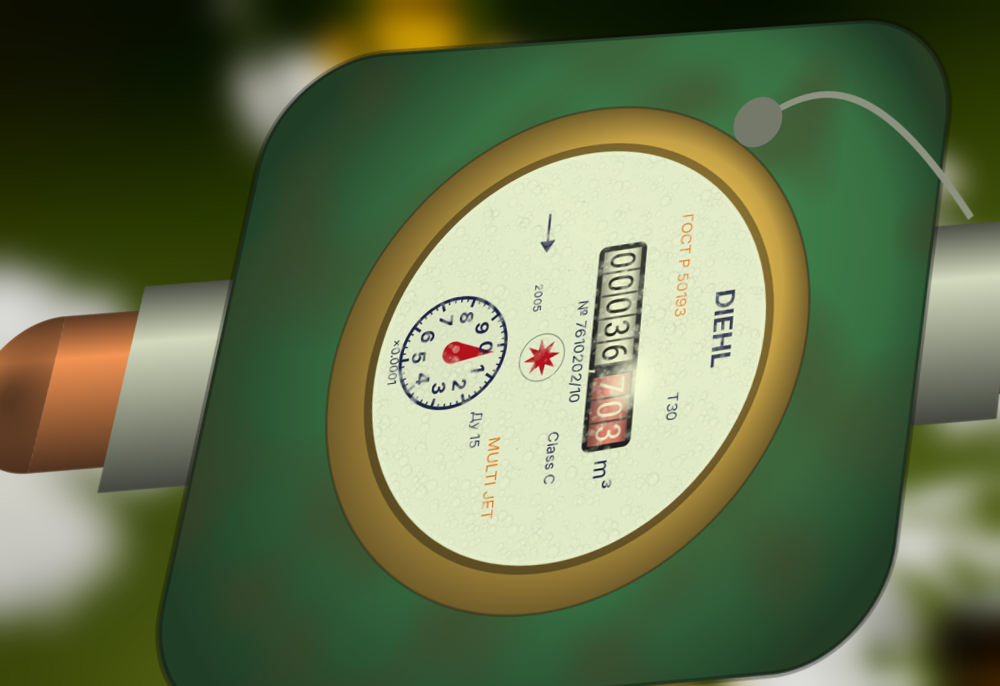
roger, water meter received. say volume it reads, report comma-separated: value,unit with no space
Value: 36.7030,m³
